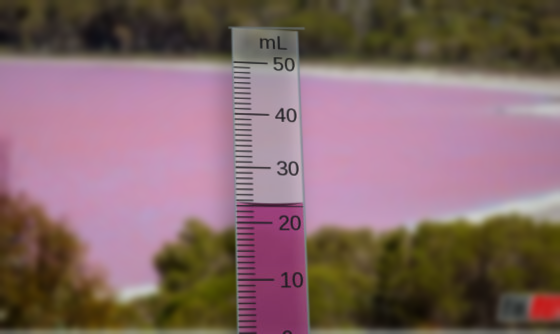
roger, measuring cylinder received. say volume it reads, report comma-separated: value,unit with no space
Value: 23,mL
